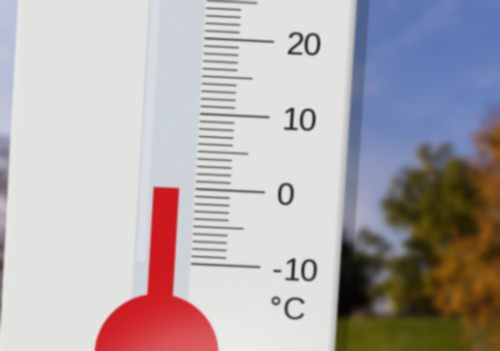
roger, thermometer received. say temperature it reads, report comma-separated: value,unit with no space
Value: 0,°C
